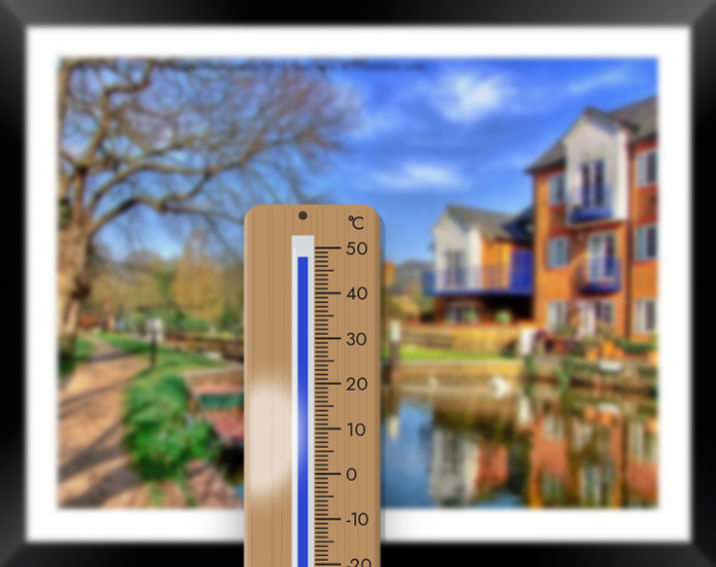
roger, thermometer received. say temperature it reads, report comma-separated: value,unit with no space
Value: 48,°C
